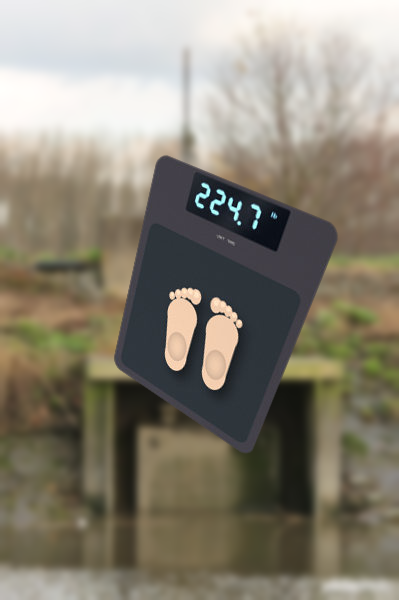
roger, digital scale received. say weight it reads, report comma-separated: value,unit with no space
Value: 224.7,lb
